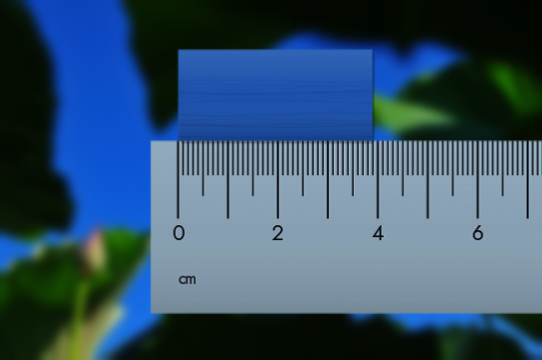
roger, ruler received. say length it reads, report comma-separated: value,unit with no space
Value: 3.9,cm
